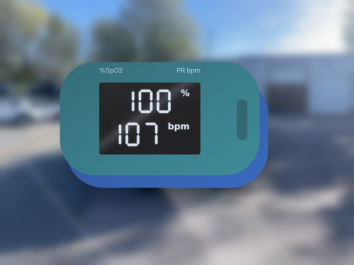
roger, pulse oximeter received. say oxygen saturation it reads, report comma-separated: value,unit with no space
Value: 100,%
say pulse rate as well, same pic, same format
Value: 107,bpm
